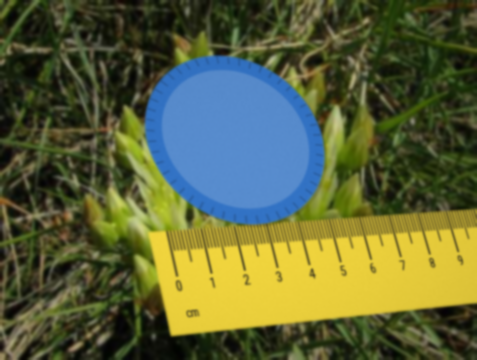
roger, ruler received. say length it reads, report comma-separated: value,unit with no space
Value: 5.5,cm
